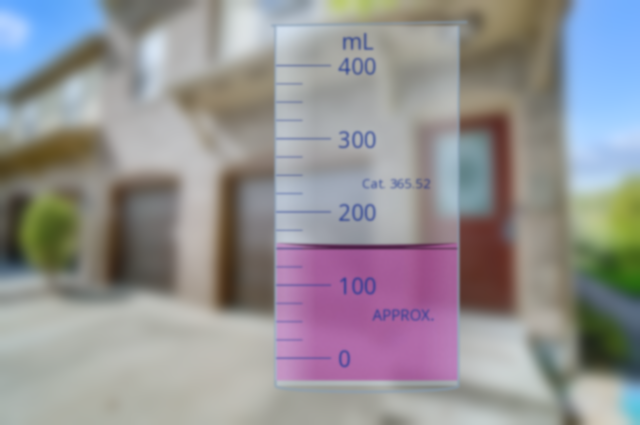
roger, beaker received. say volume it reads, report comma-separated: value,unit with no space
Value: 150,mL
